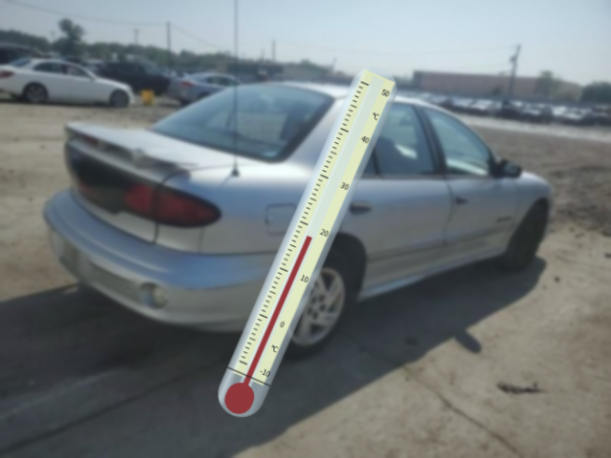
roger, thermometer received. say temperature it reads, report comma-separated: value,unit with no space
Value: 18,°C
